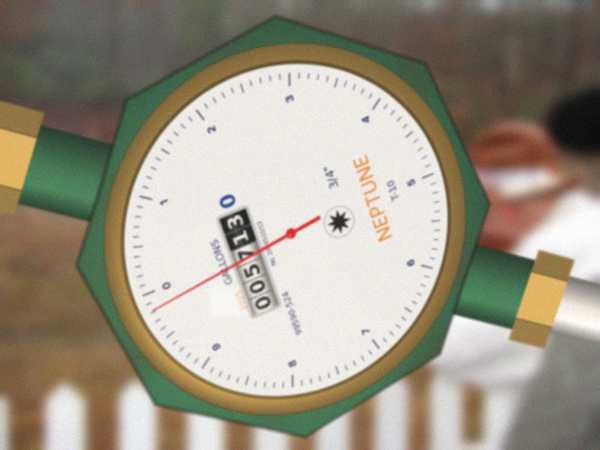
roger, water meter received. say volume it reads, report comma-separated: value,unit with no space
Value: 57129.8,gal
